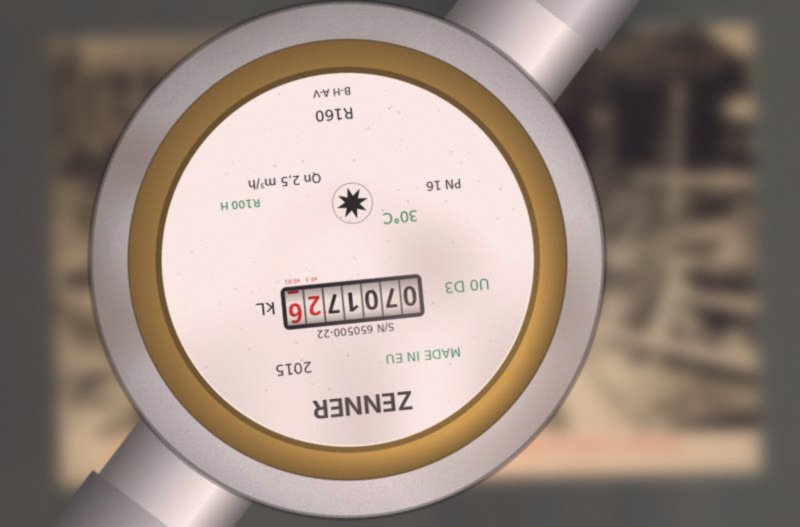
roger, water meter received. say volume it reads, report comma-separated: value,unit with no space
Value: 7017.26,kL
